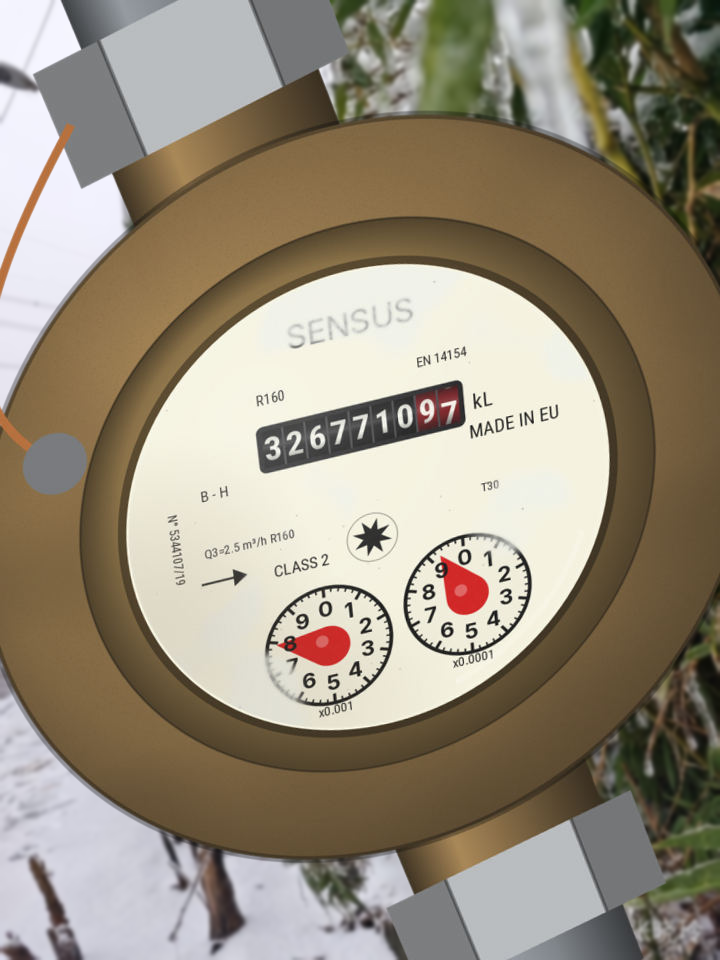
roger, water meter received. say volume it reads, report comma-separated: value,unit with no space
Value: 3267710.9679,kL
